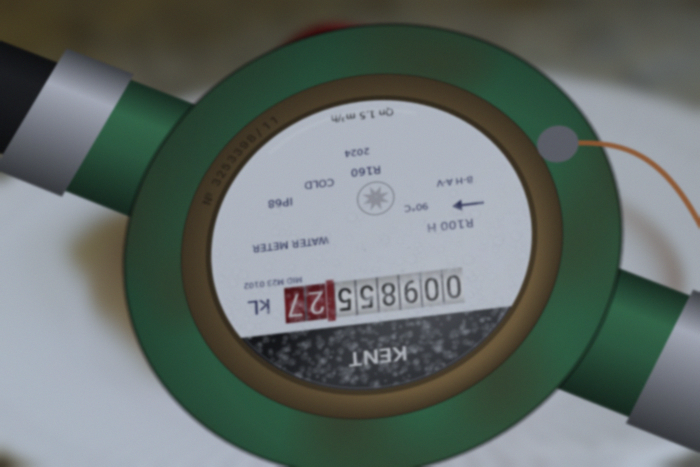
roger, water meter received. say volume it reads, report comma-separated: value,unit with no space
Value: 9855.27,kL
